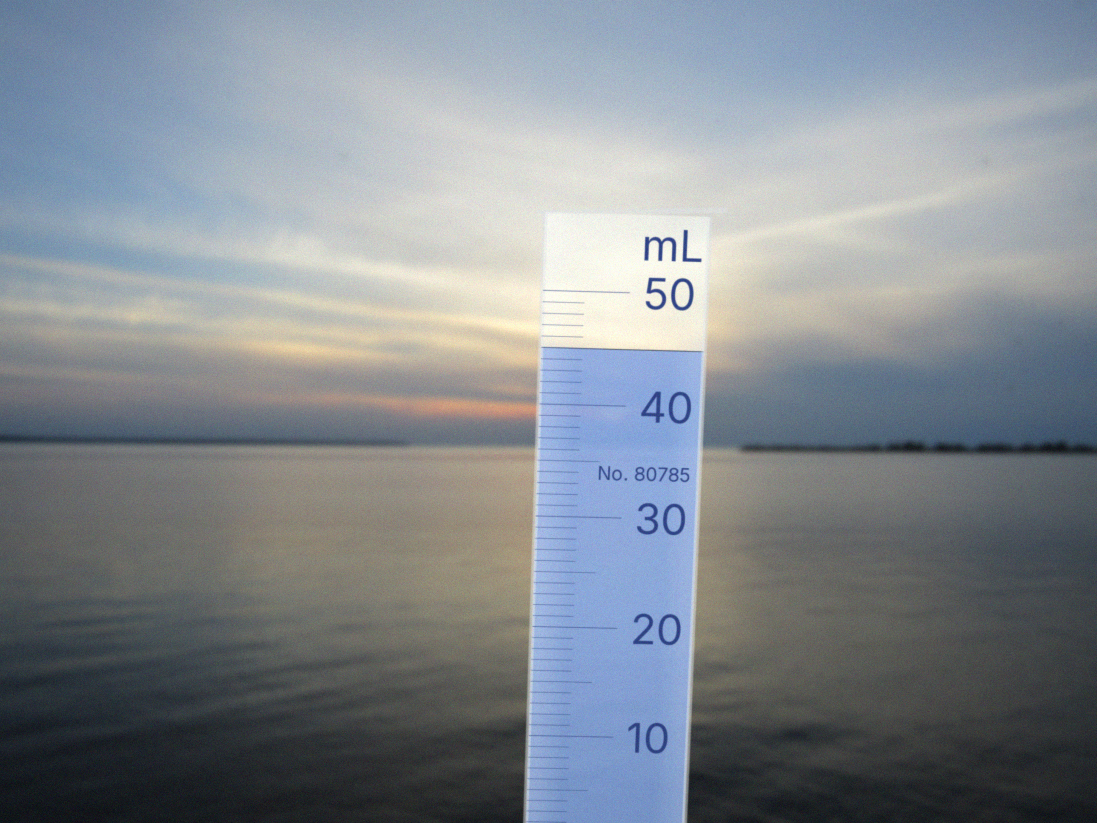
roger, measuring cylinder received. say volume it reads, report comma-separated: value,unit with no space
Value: 45,mL
